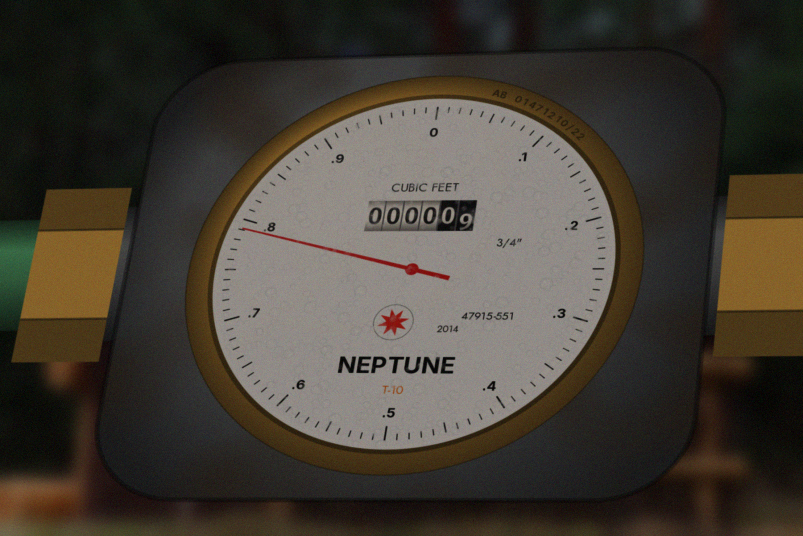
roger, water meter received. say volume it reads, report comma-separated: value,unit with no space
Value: 8.79,ft³
